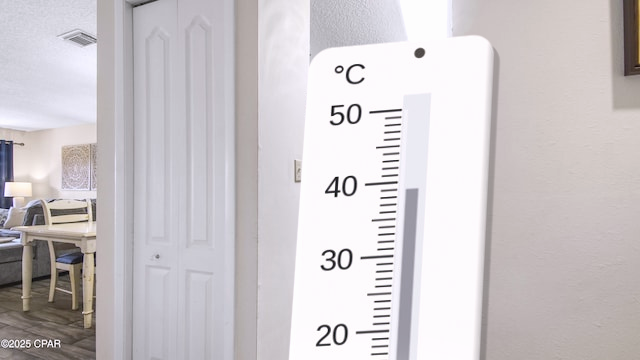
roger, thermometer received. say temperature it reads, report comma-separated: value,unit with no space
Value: 39,°C
